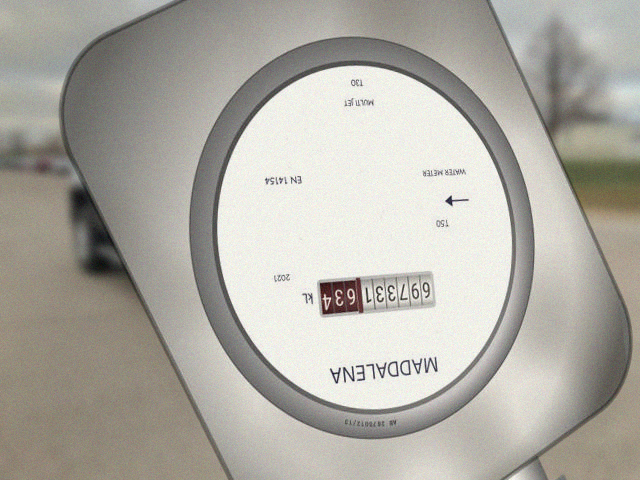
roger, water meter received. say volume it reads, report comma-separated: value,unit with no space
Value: 697331.634,kL
